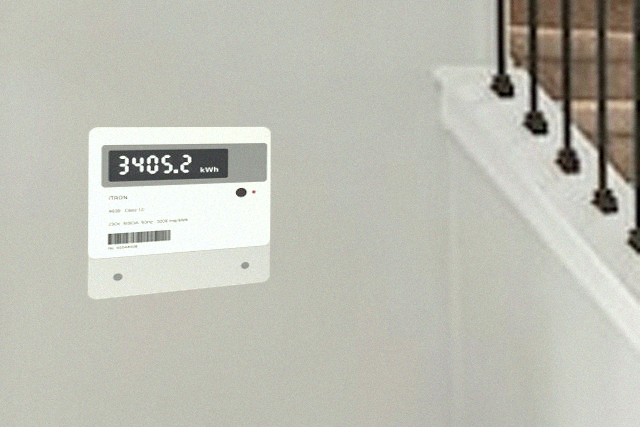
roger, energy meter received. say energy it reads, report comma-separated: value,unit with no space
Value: 3405.2,kWh
